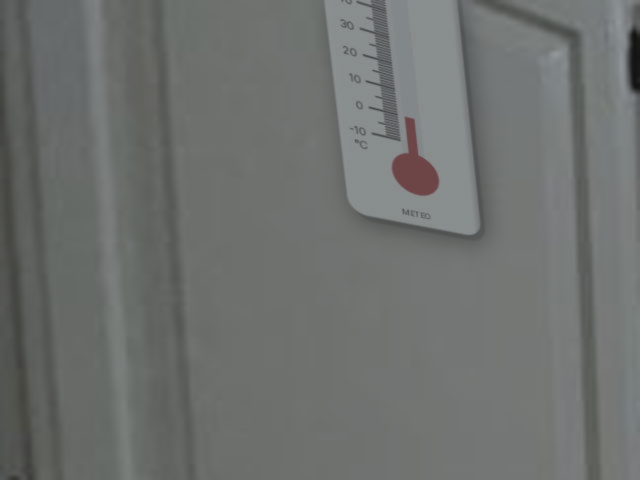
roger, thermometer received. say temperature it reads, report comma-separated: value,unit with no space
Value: 0,°C
